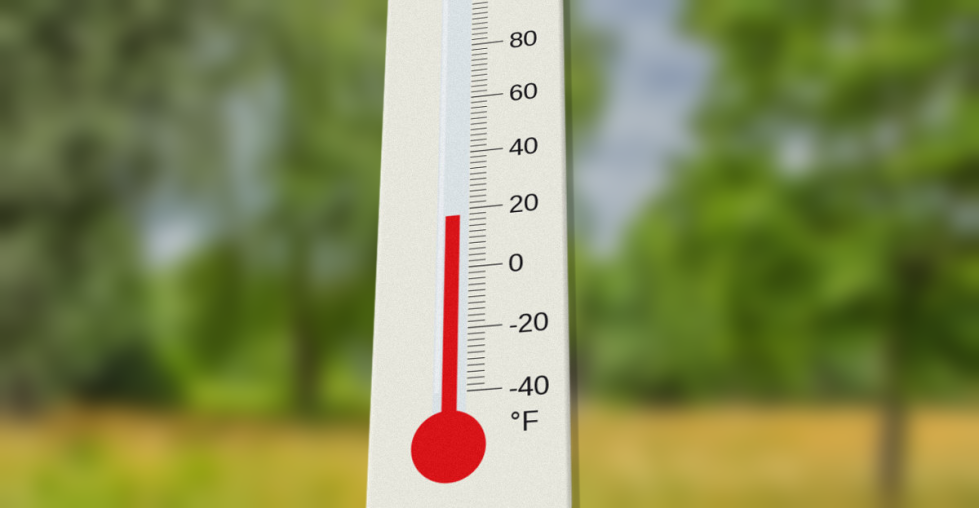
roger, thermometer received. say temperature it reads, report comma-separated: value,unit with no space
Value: 18,°F
